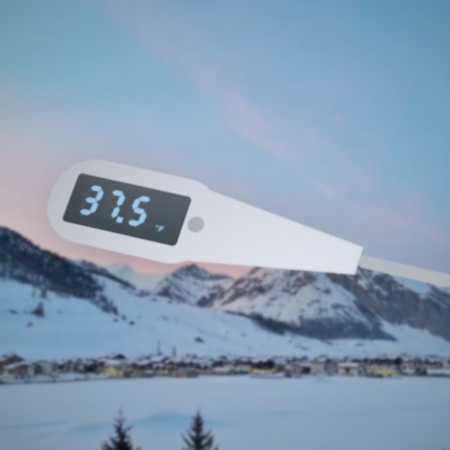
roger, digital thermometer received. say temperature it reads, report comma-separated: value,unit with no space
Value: 37.5,°F
